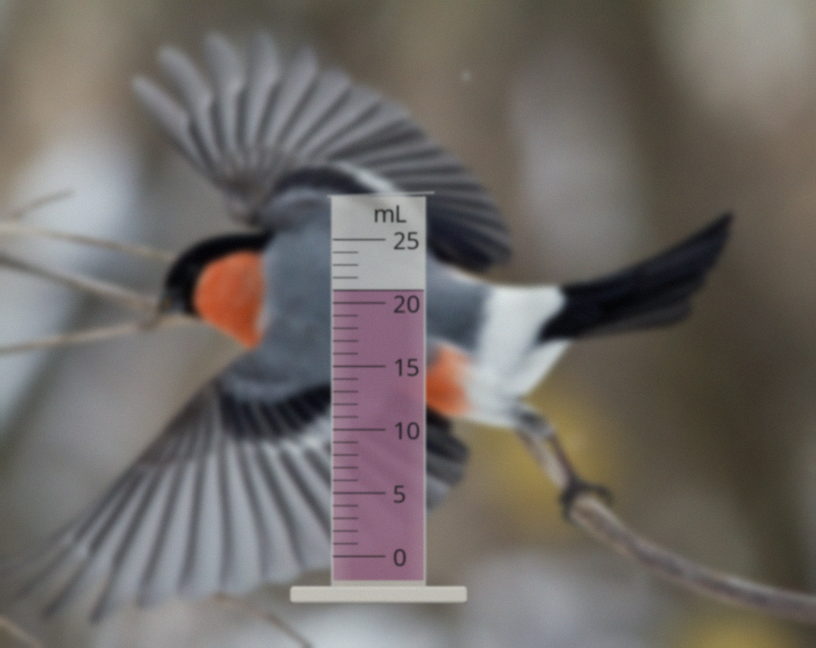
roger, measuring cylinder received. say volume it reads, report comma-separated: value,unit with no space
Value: 21,mL
